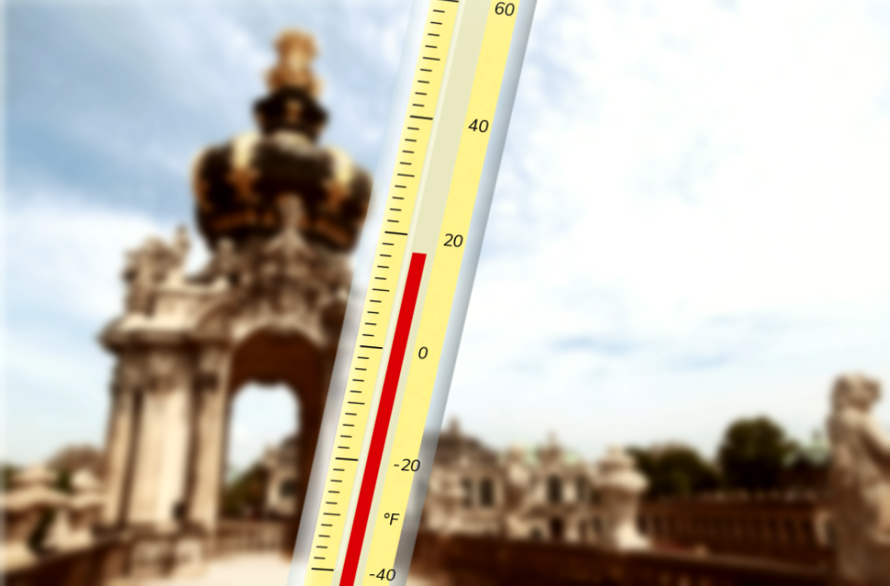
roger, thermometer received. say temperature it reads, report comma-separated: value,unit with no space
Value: 17,°F
